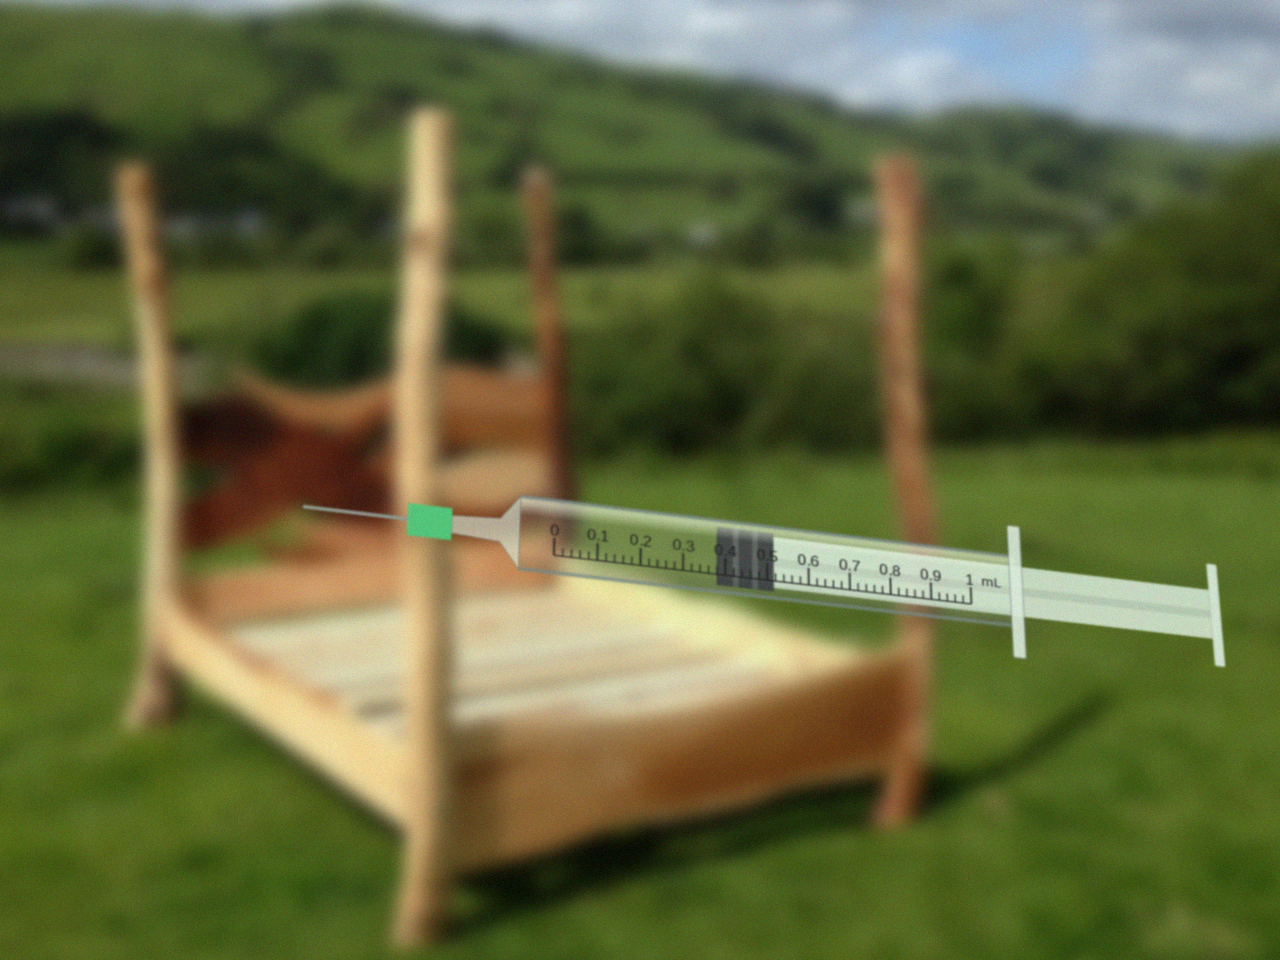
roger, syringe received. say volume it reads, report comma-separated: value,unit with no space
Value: 0.38,mL
